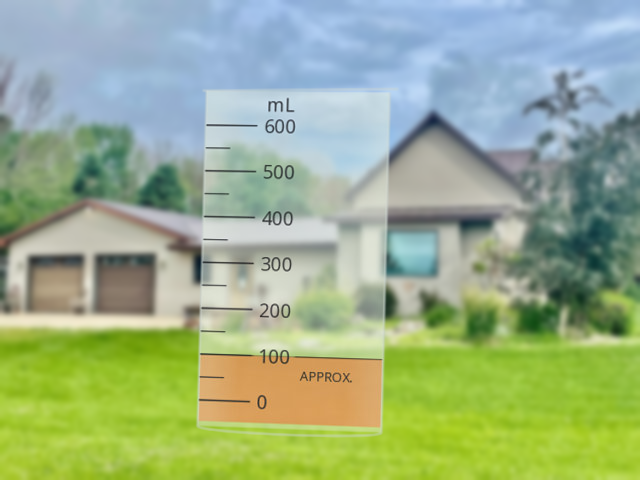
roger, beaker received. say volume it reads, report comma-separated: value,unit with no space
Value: 100,mL
